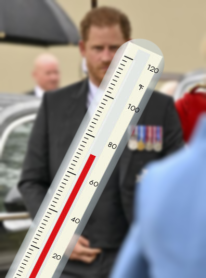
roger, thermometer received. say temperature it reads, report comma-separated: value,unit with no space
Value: 72,°F
